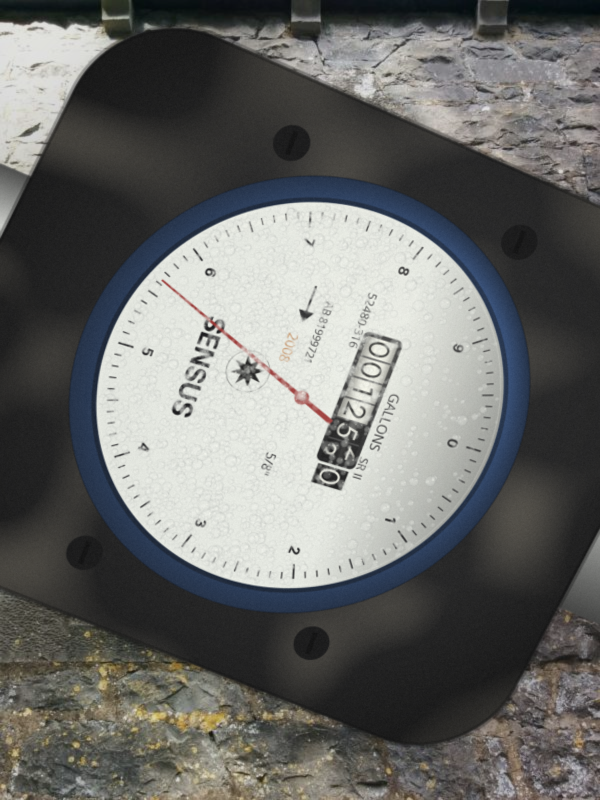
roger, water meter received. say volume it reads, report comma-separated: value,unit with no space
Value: 12525.6,gal
